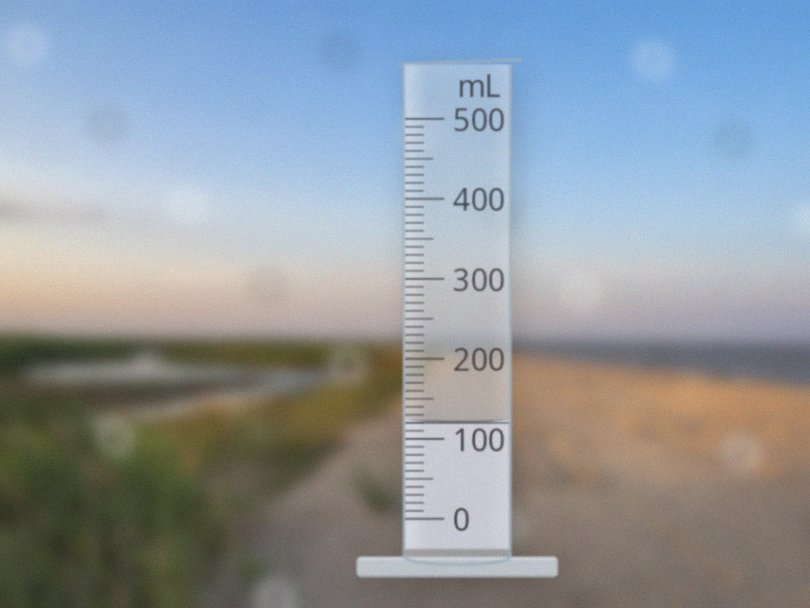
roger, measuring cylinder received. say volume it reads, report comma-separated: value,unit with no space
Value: 120,mL
